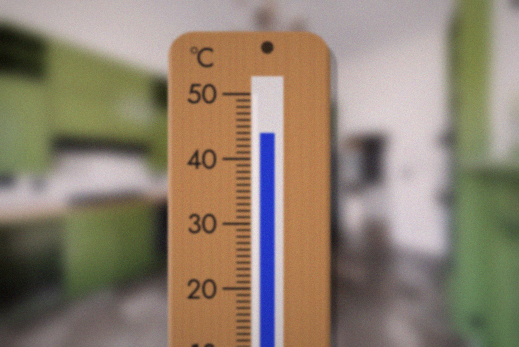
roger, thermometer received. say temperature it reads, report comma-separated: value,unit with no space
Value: 44,°C
